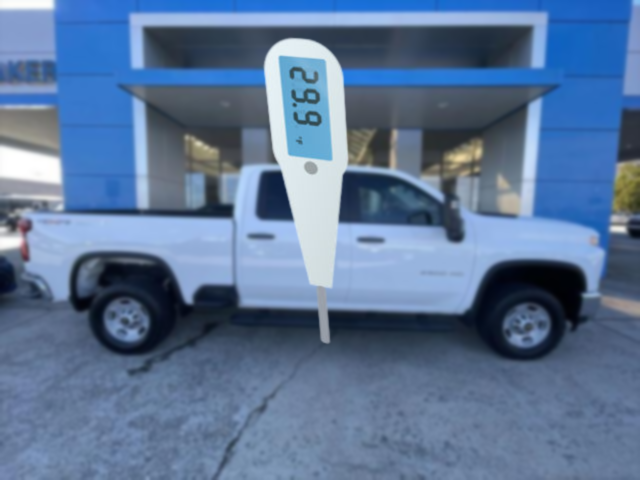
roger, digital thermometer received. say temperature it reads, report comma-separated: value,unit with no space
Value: 29.9,°F
